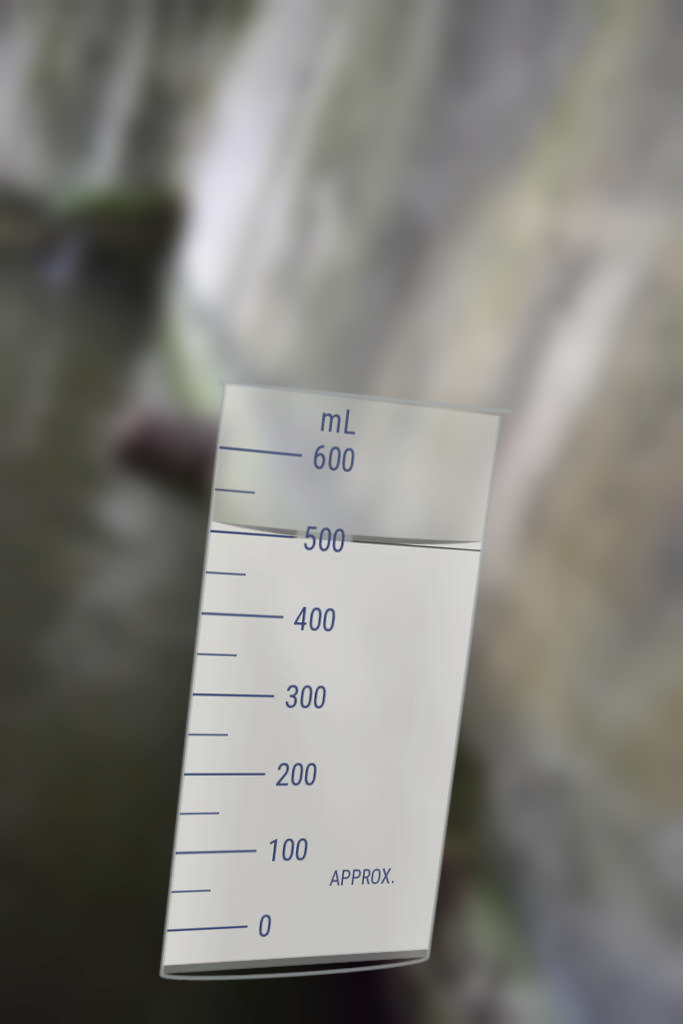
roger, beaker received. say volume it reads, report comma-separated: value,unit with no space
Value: 500,mL
